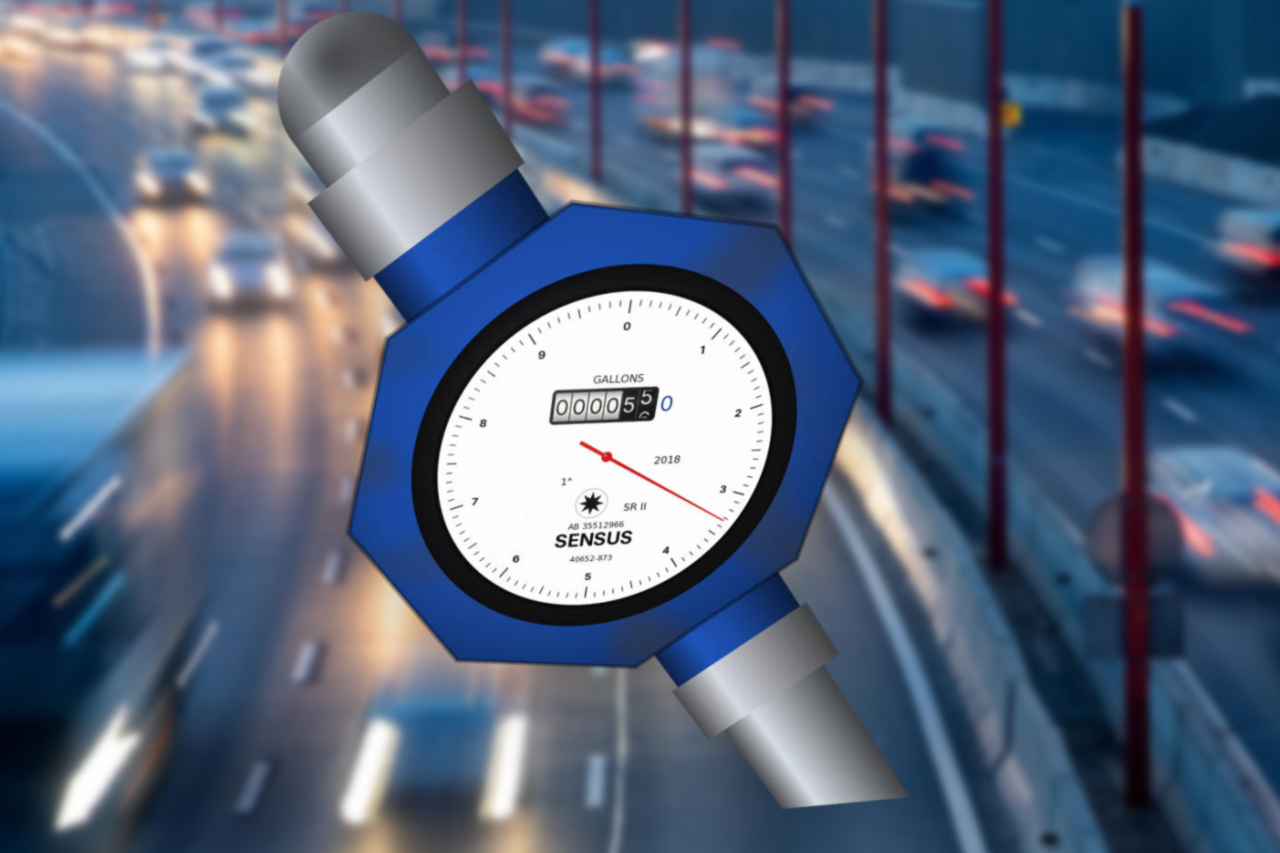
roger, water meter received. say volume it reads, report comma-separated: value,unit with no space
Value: 553.3,gal
